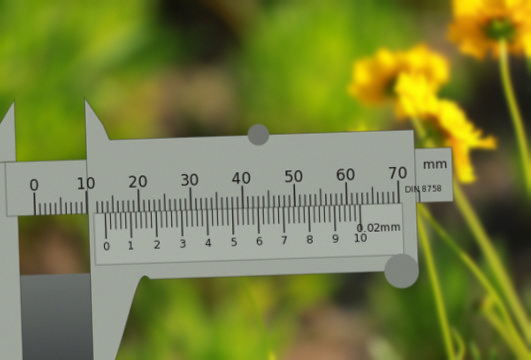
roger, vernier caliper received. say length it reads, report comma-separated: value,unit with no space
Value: 13.5,mm
